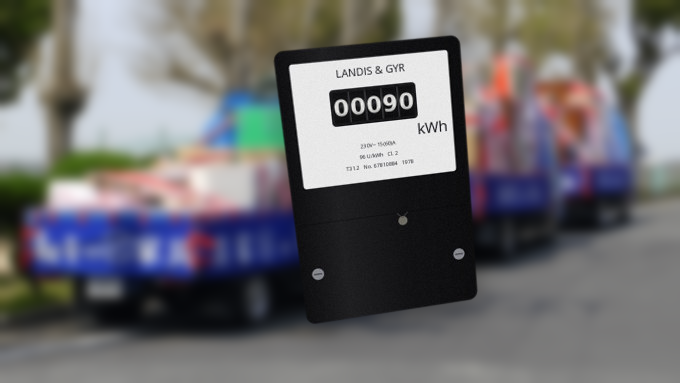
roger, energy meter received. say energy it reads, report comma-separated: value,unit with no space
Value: 90,kWh
